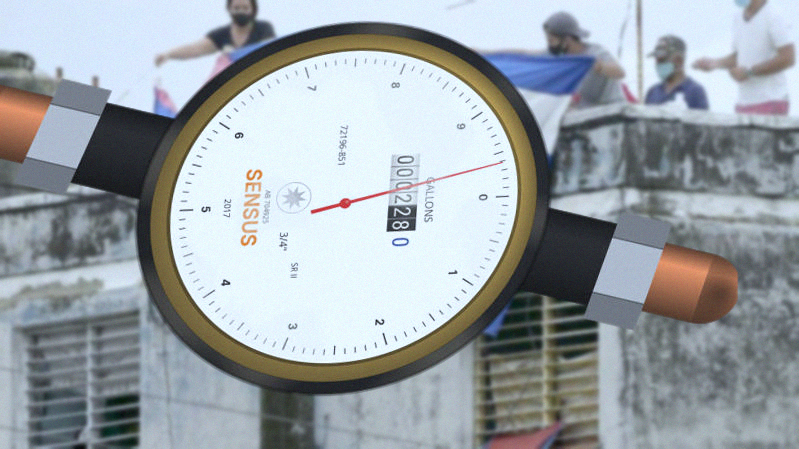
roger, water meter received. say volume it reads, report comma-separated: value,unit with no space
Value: 2279.6,gal
